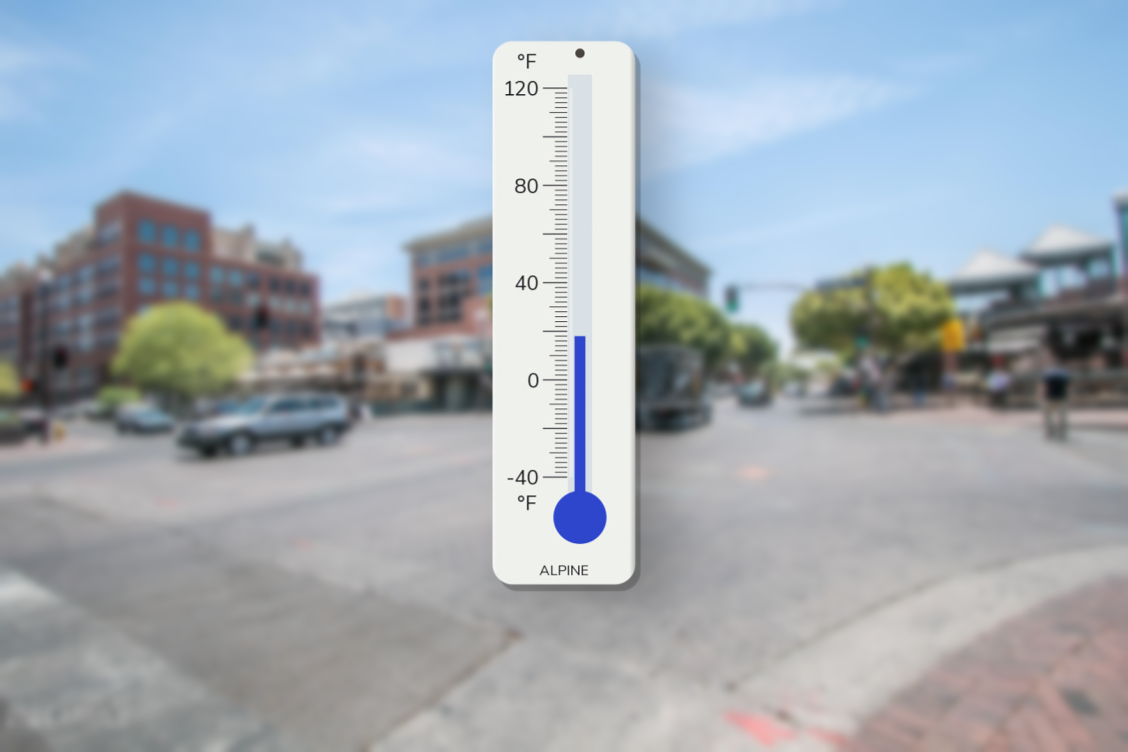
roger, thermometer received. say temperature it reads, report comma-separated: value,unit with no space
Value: 18,°F
